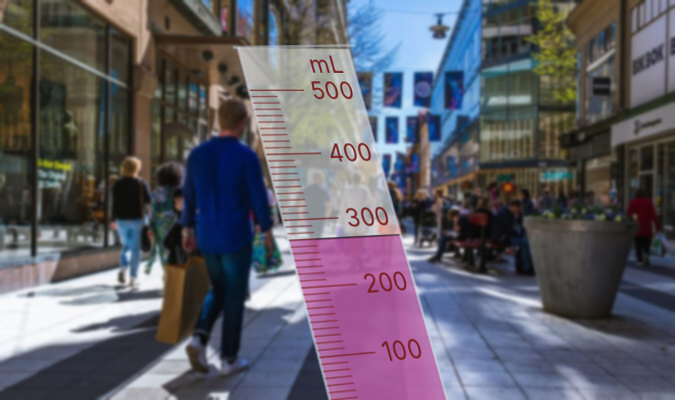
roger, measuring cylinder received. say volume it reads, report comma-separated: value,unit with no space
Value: 270,mL
